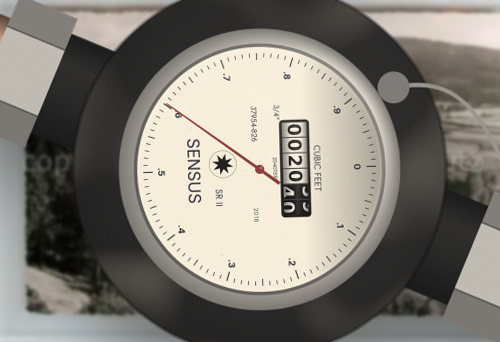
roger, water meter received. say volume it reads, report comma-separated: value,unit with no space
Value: 2039.60,ft³
